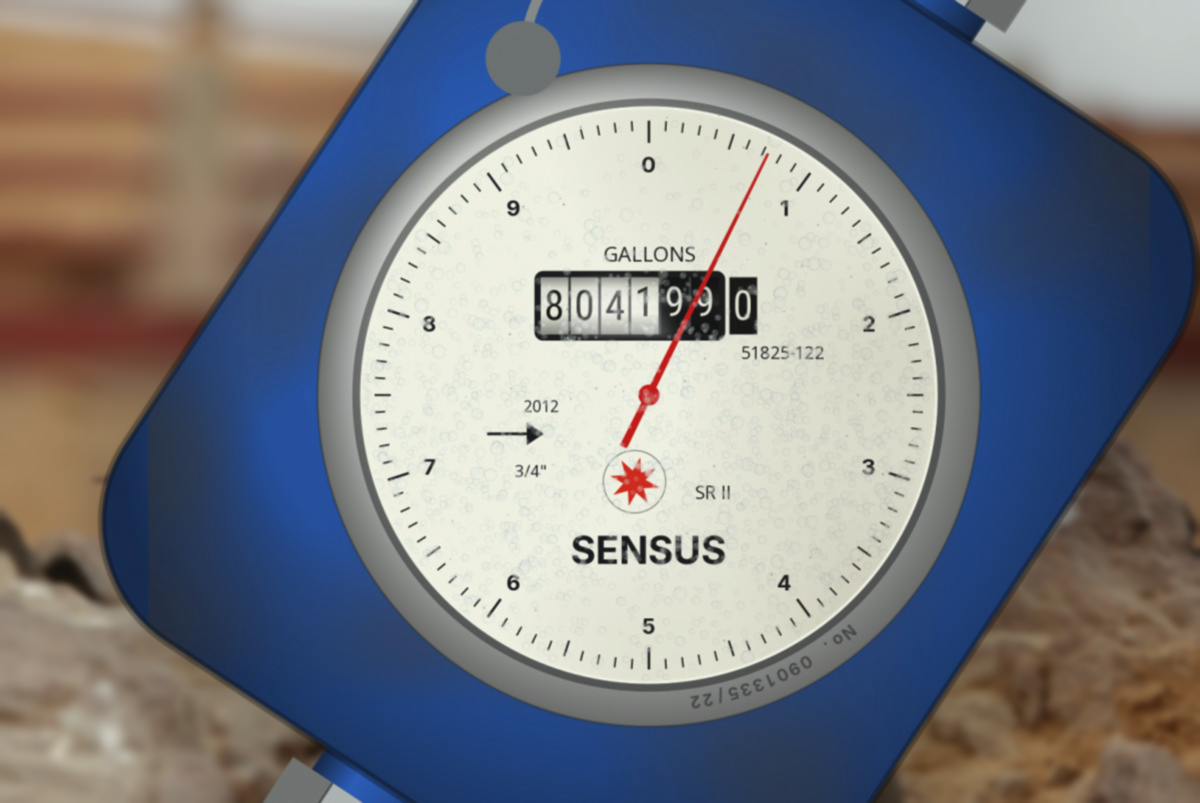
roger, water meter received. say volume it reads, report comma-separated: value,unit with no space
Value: 8041990.7,gal
